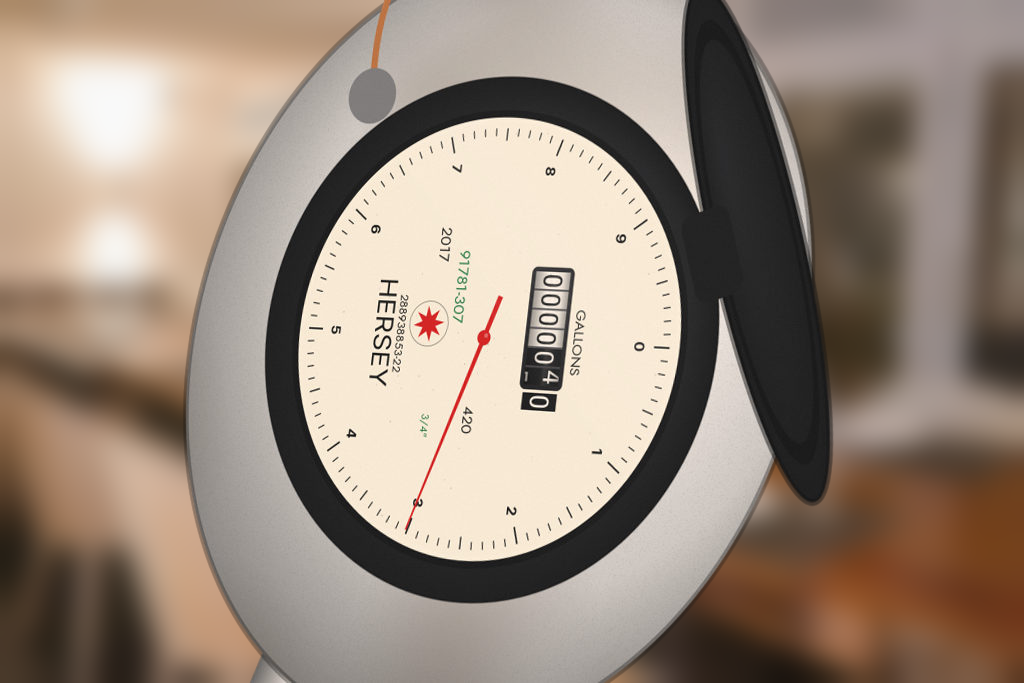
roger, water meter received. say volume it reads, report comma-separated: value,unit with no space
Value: 43.0,gal
